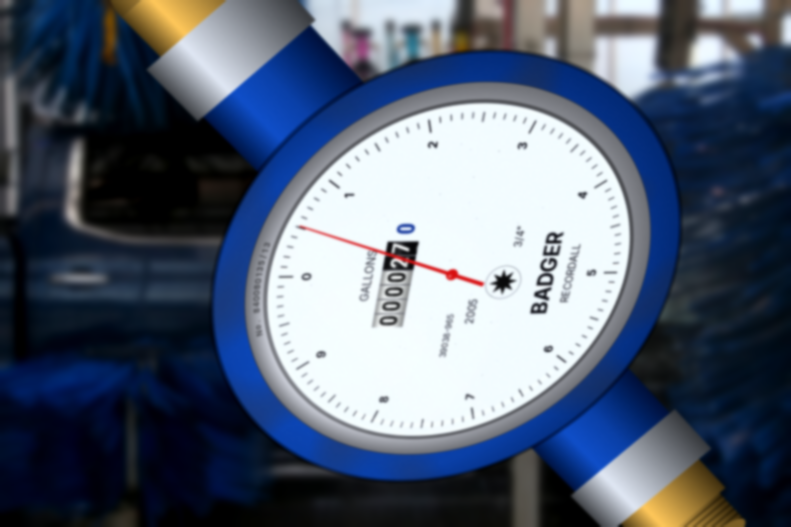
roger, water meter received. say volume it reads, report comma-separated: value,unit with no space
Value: 270.5,gal
